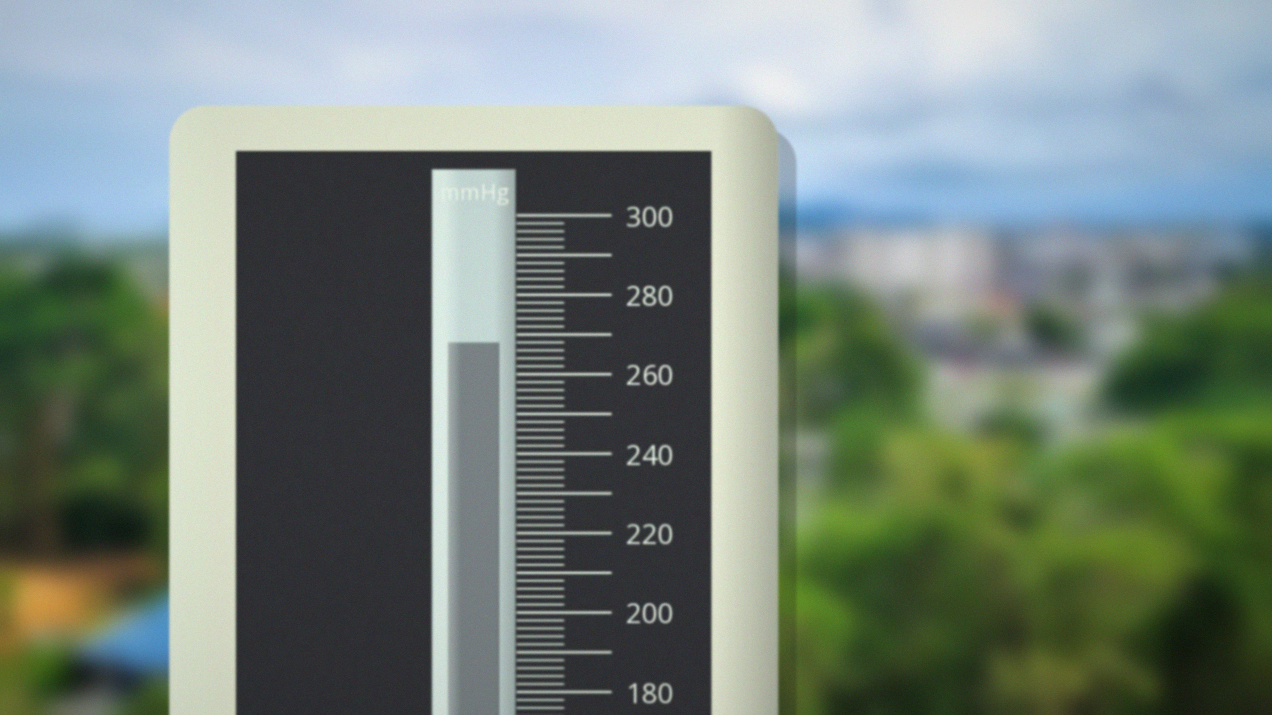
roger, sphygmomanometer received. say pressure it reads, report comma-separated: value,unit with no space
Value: 268,mmHg
